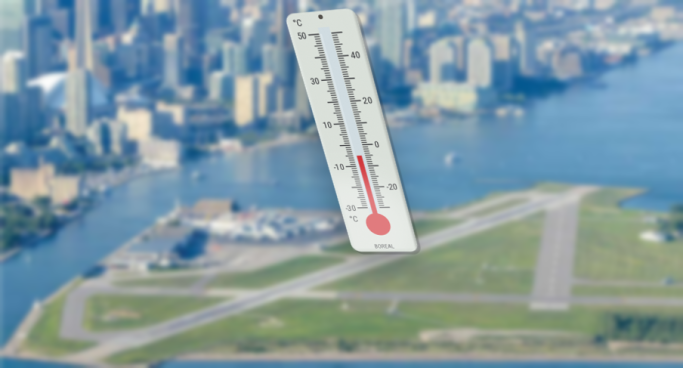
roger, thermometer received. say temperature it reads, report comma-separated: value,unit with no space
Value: -5,°C
